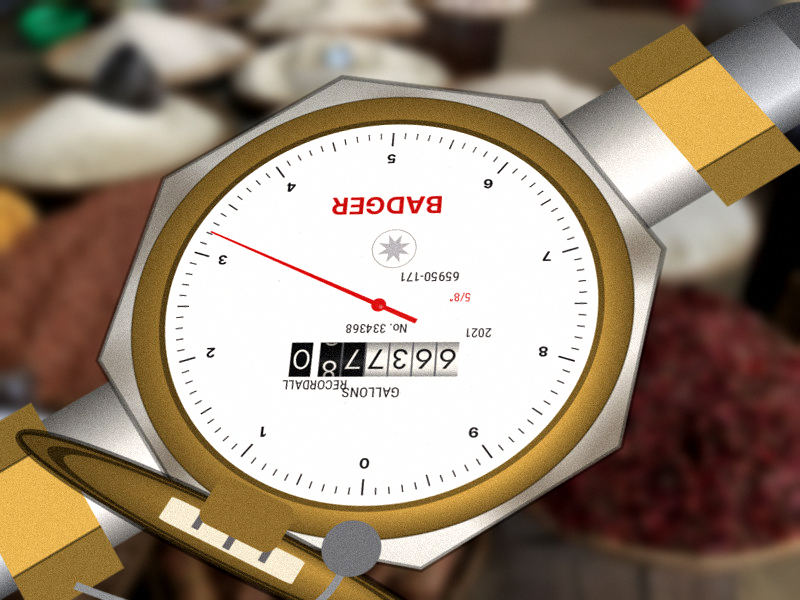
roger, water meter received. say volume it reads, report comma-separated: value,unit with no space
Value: 6637783.2,gal
